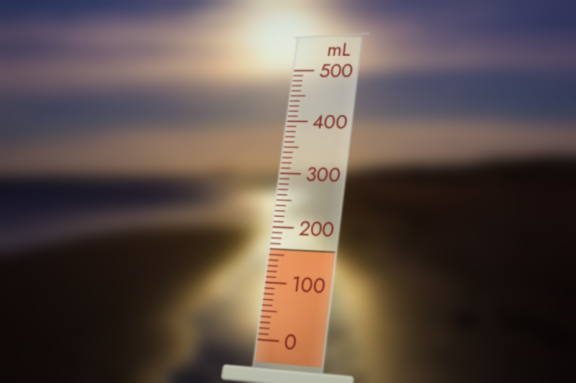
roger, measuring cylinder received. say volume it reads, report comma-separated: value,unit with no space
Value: 160,mL
